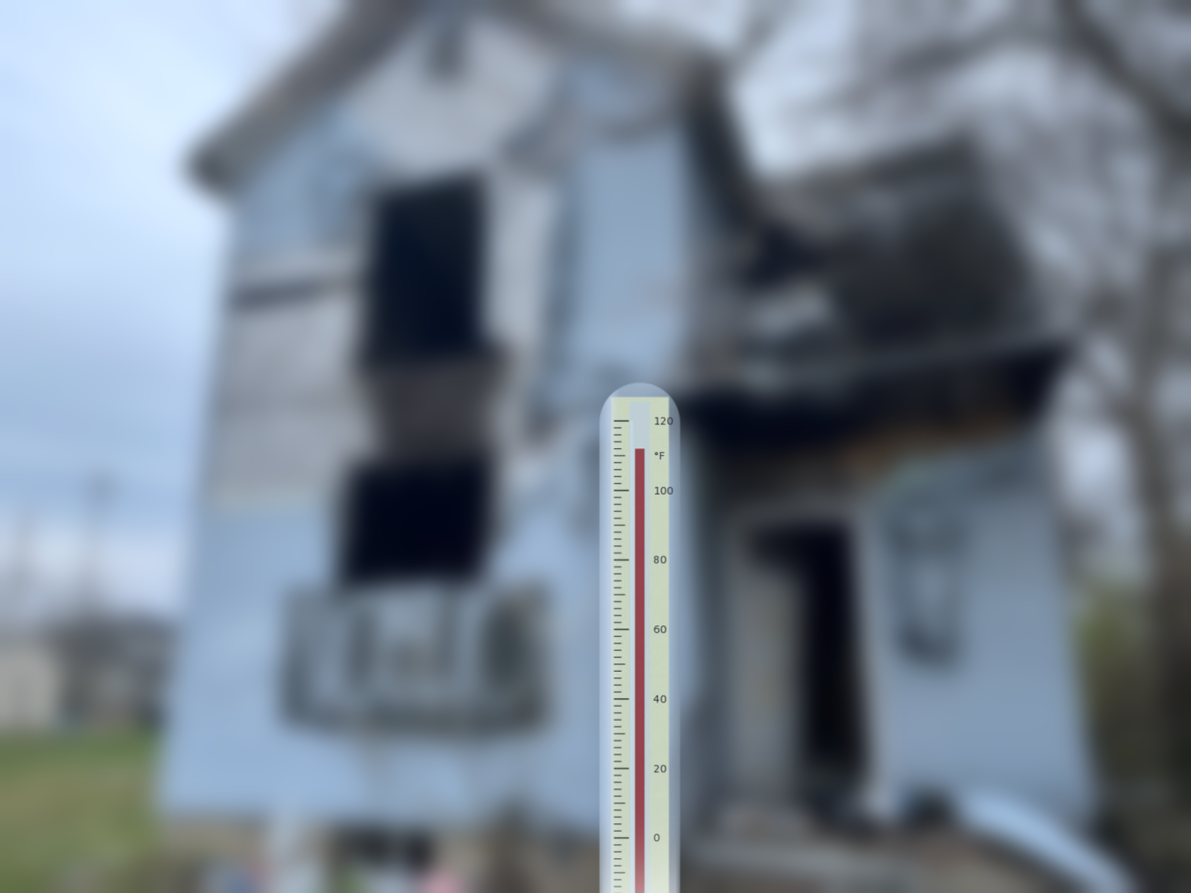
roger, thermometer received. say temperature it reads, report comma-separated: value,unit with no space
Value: 112,°F
